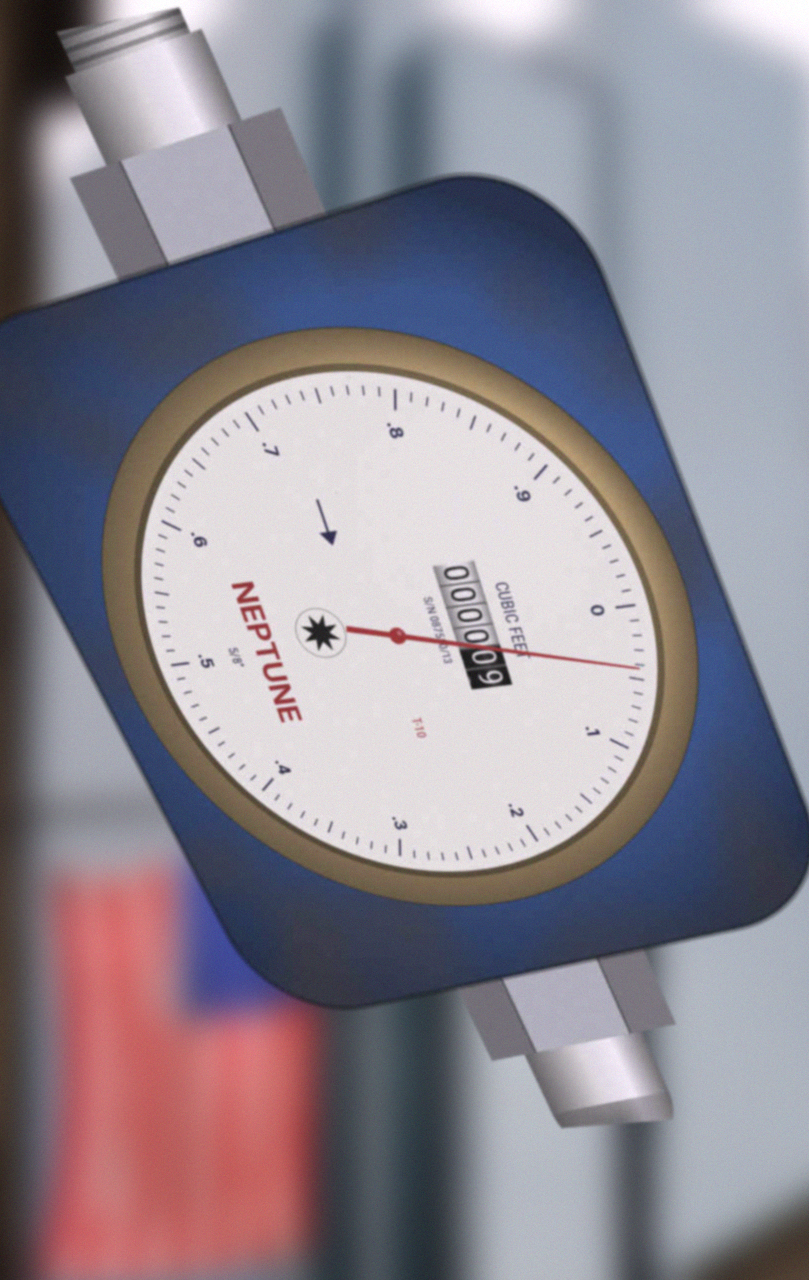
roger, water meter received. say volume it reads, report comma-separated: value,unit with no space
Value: 9.04,ft³
